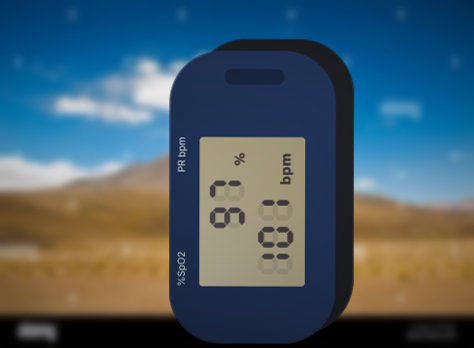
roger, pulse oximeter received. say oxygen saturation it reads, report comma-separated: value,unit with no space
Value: 97,%
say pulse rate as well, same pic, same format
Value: 101,bpm
